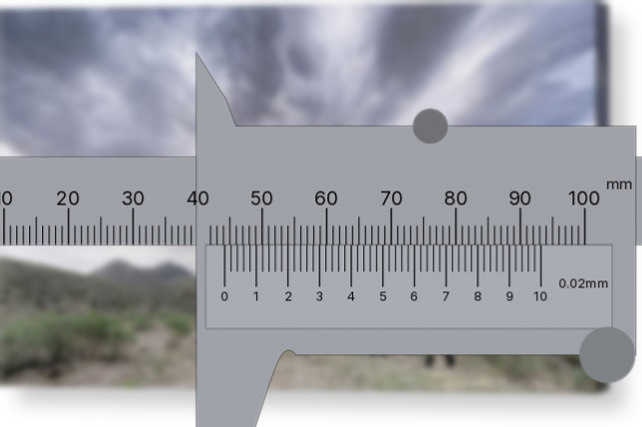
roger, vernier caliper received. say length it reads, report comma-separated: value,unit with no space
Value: 44.2,mm
